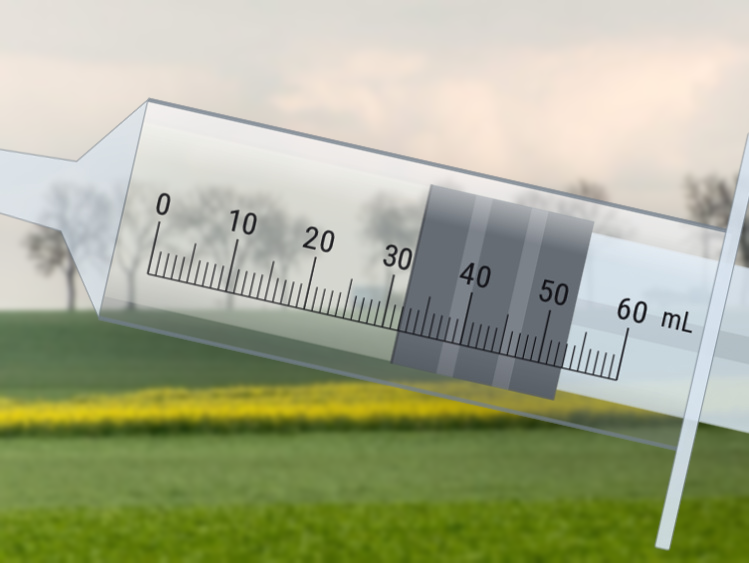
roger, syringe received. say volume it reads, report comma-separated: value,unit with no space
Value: 32,mL
